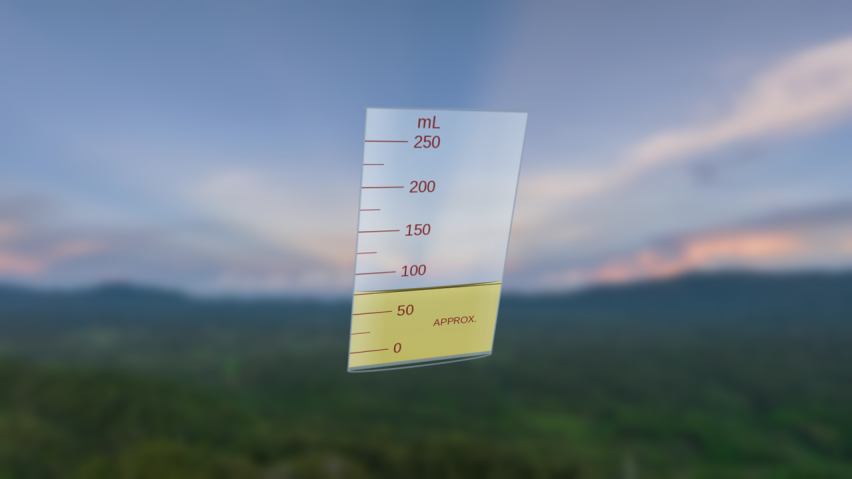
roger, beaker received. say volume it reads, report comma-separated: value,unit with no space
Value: 75,mL
